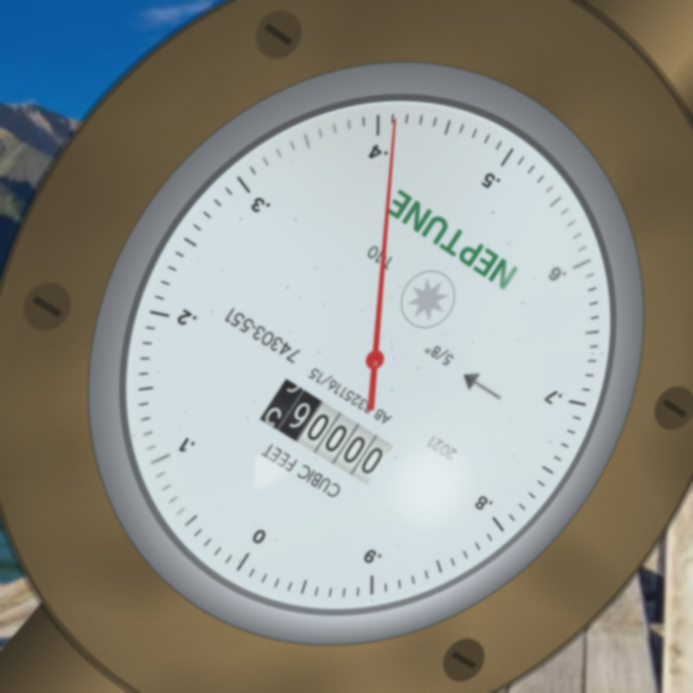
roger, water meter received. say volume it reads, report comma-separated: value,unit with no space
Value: 65.41,ft³
